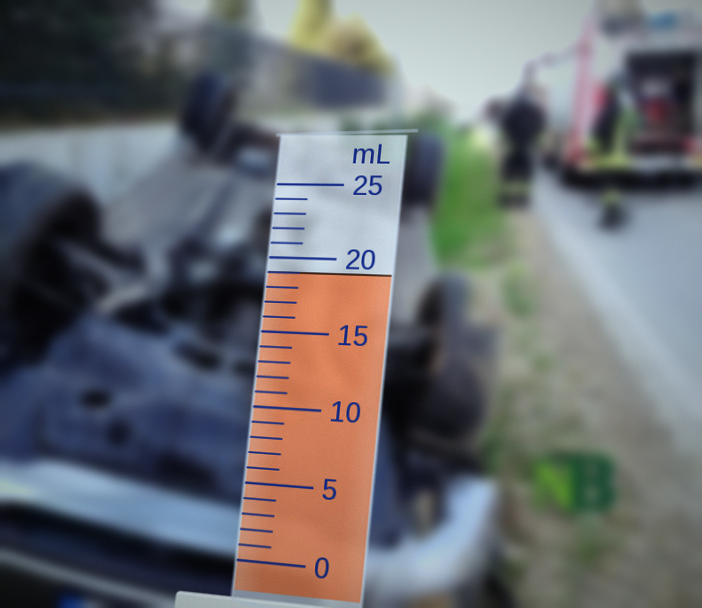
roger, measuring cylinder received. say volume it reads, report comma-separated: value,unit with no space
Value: 19,mL
